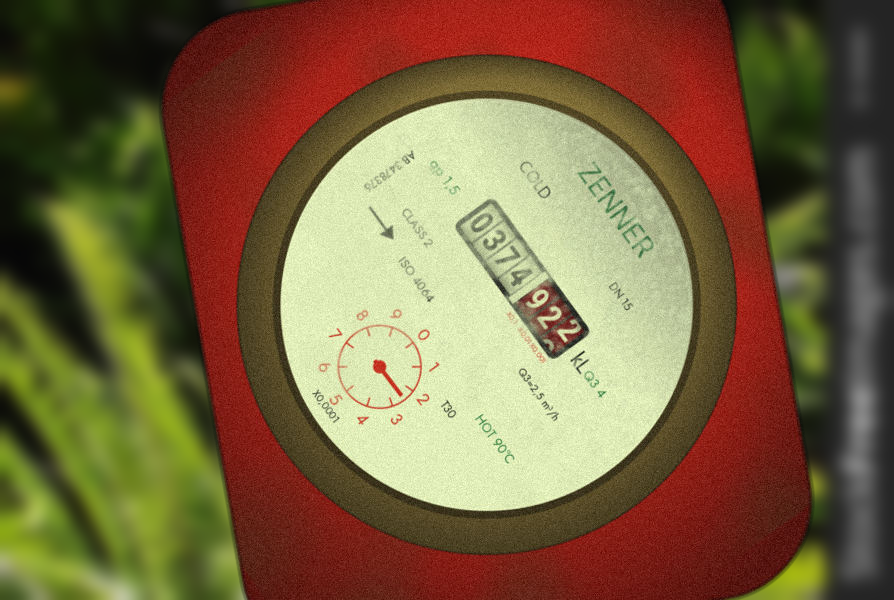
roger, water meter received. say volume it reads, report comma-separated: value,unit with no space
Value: 374.9222,kL
